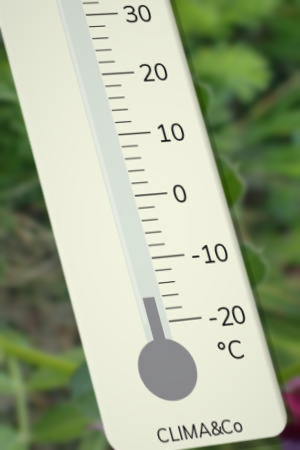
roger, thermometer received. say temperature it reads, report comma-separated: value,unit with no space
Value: -16,°C
